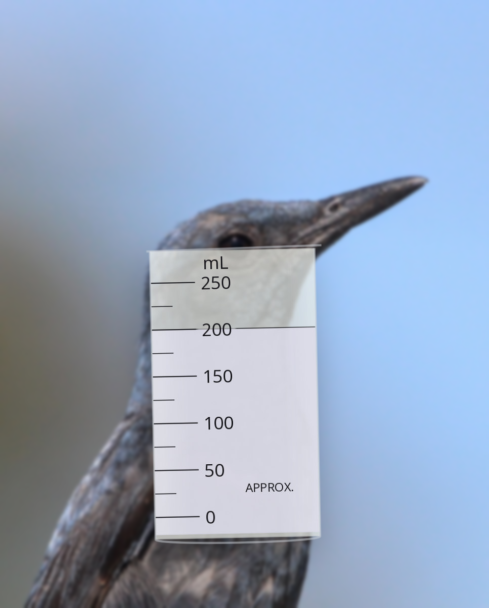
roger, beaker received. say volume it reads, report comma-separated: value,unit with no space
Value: 200,mL
